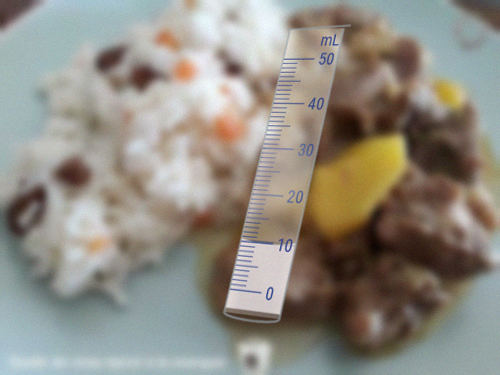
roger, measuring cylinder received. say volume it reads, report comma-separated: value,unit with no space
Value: 10,mL
